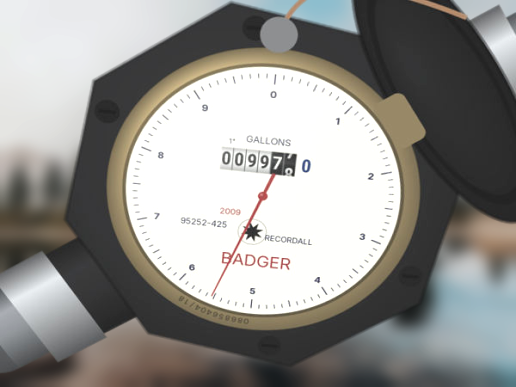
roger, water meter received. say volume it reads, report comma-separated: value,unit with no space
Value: 99775.5,gal
